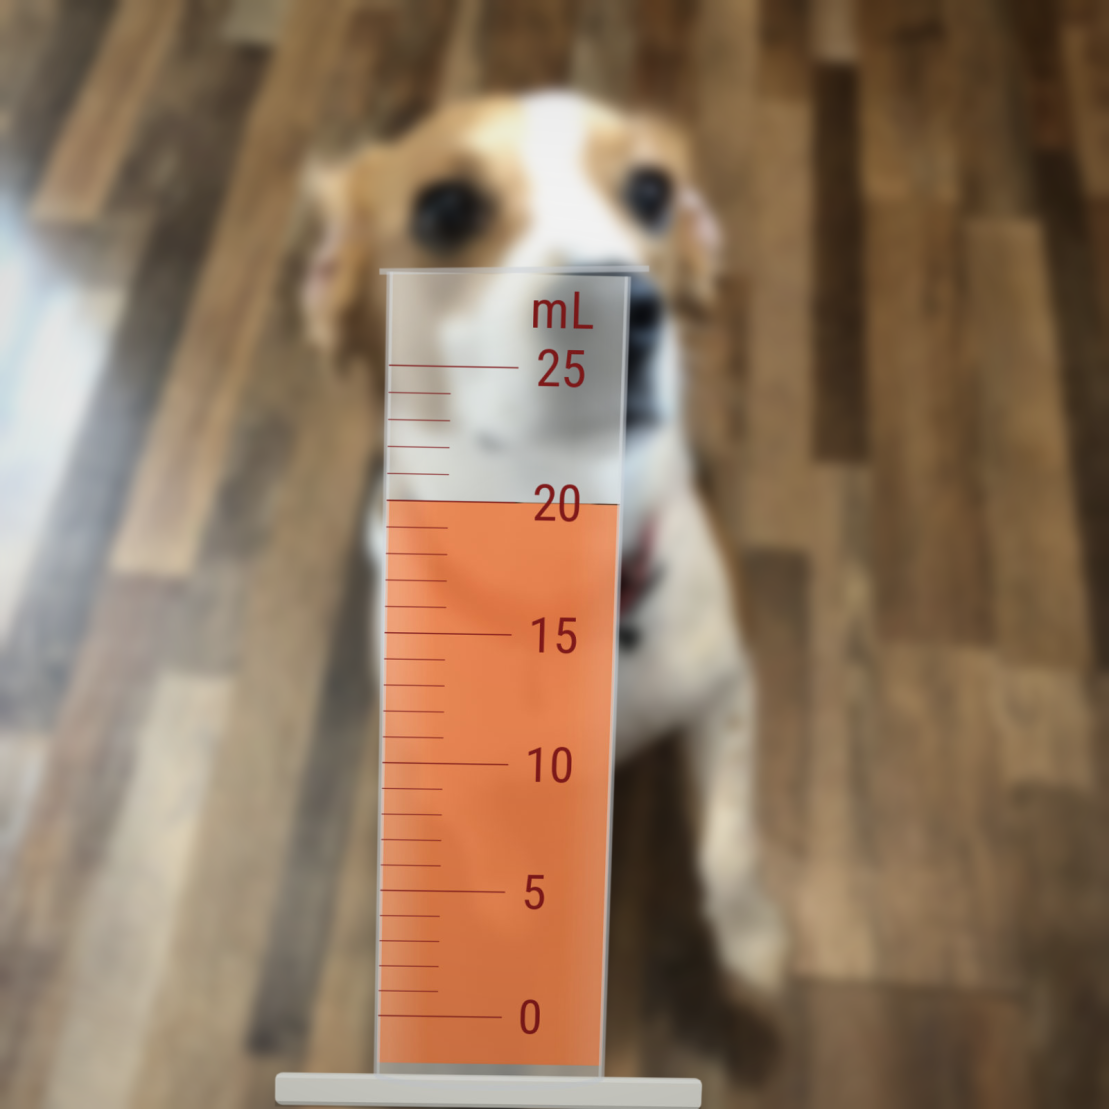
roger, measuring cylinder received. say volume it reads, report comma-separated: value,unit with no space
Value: 20,mL
